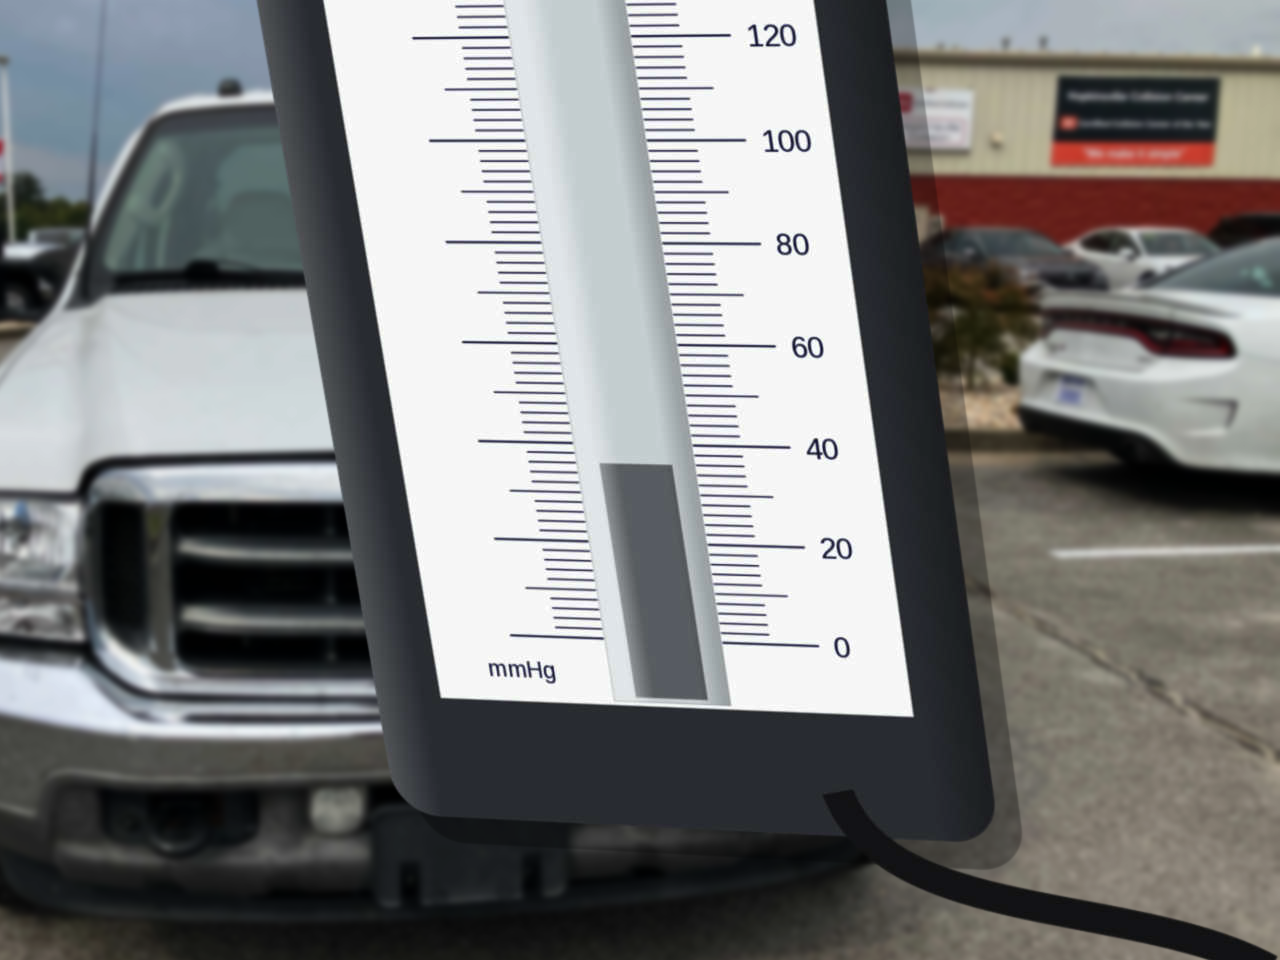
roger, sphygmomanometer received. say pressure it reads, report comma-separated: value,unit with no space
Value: 36,mmHg
